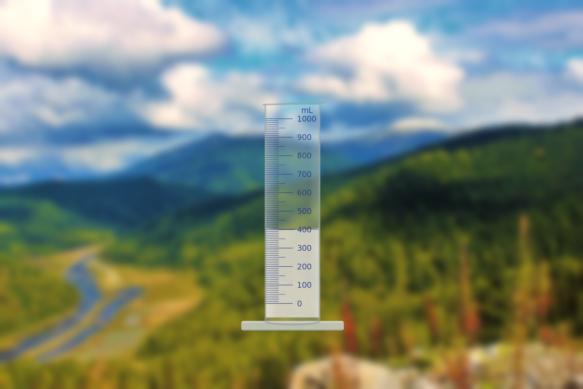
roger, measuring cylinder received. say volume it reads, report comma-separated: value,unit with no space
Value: 400,mL
